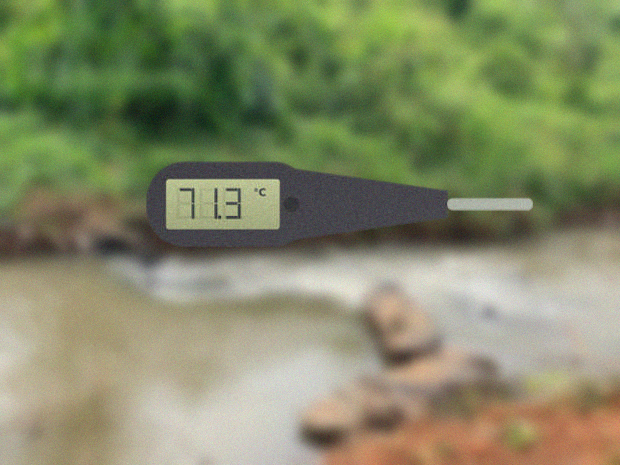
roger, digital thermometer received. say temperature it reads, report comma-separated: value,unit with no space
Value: 71.3,°C
